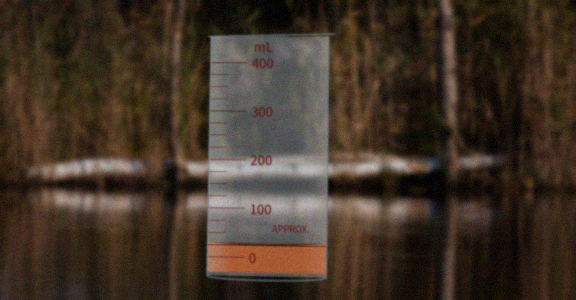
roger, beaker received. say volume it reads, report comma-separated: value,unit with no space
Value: 25,mL
